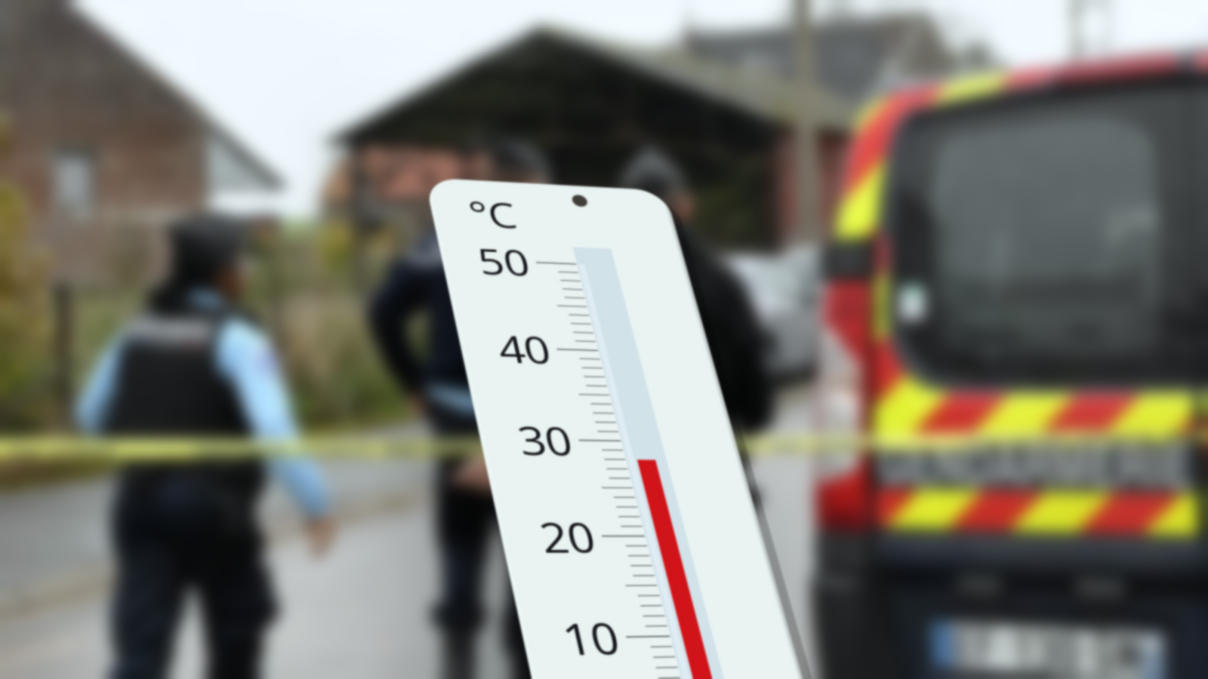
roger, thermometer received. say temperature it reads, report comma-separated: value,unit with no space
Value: 28,°C
